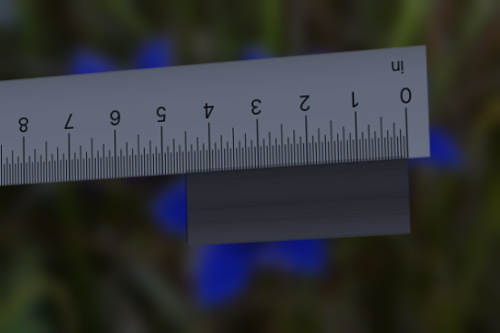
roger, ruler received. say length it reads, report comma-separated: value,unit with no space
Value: 4.5,in
